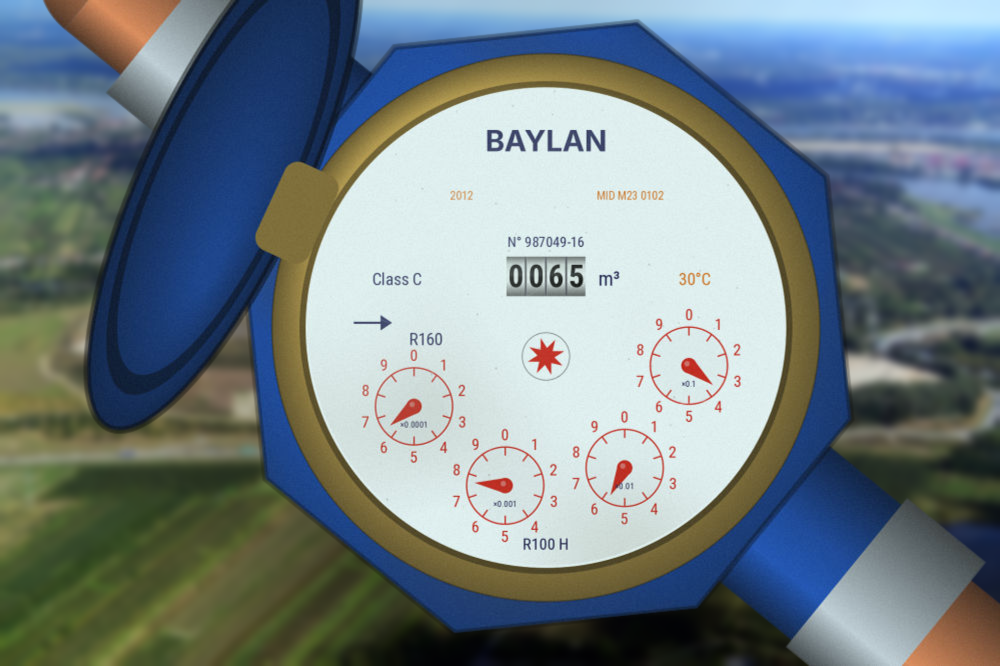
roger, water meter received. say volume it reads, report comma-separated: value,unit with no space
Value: 65.3576,m³
